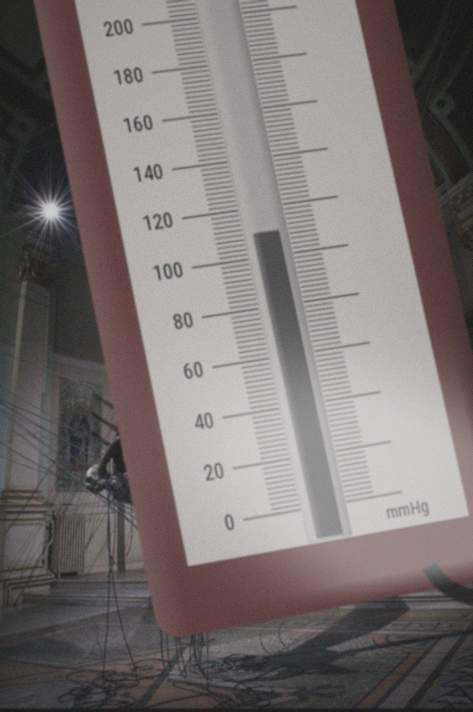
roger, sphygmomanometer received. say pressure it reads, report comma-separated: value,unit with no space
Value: 110,mmHg
